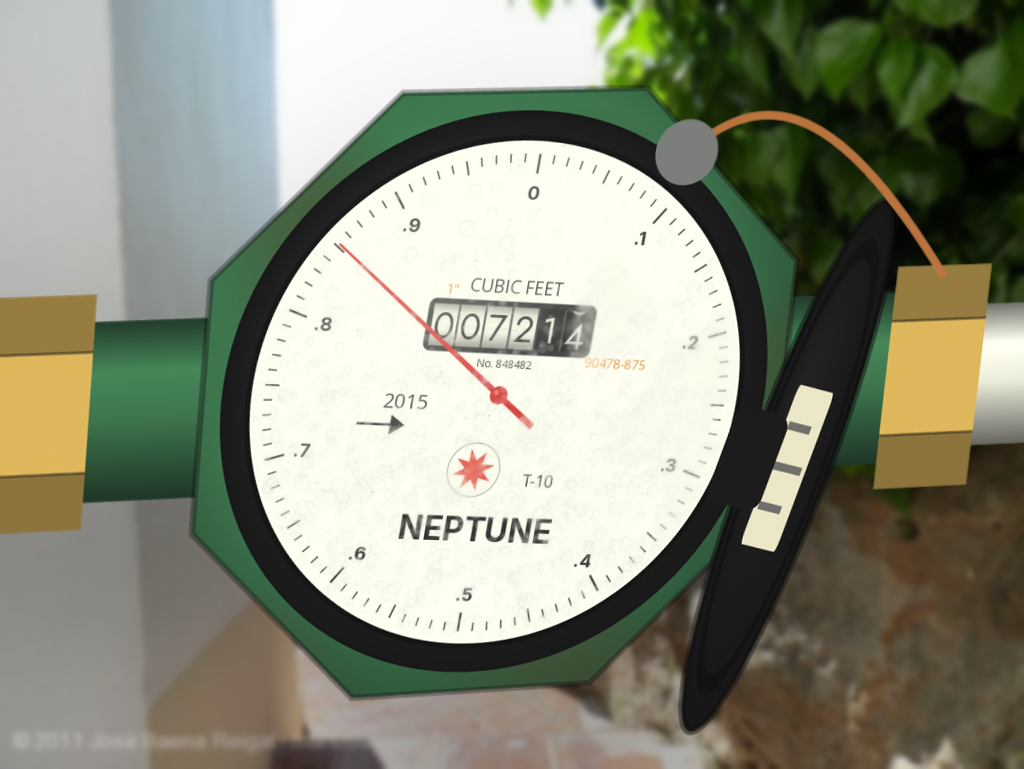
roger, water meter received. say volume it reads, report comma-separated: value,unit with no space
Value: 7213.85,ft³
